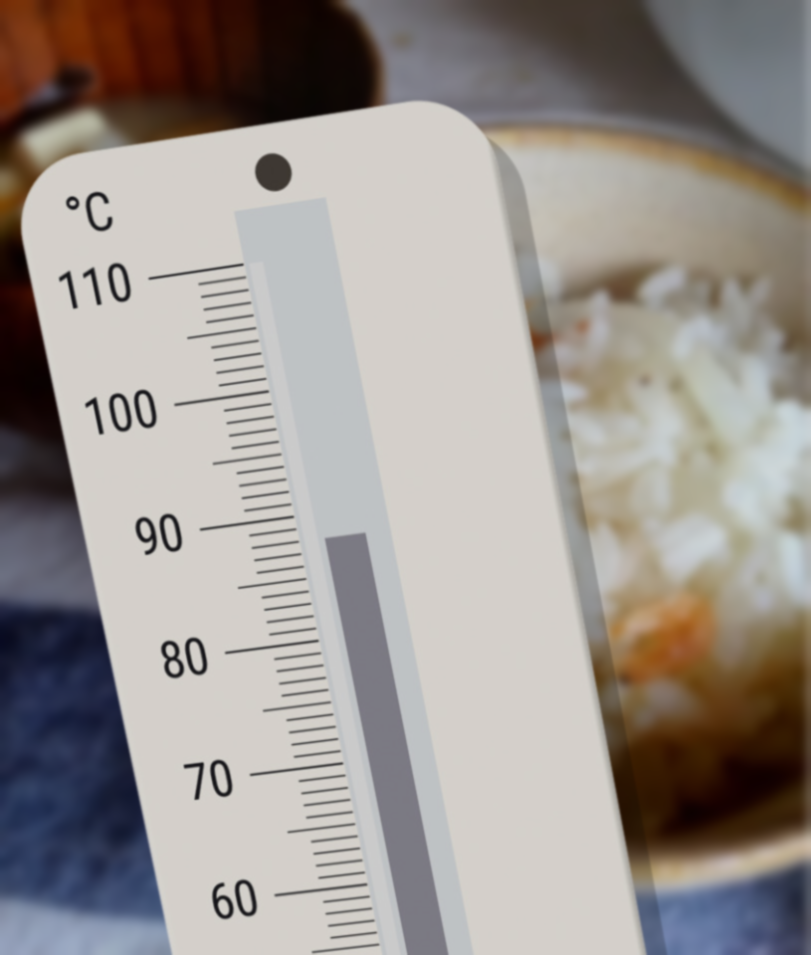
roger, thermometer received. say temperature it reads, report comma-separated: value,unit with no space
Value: 88,°C
